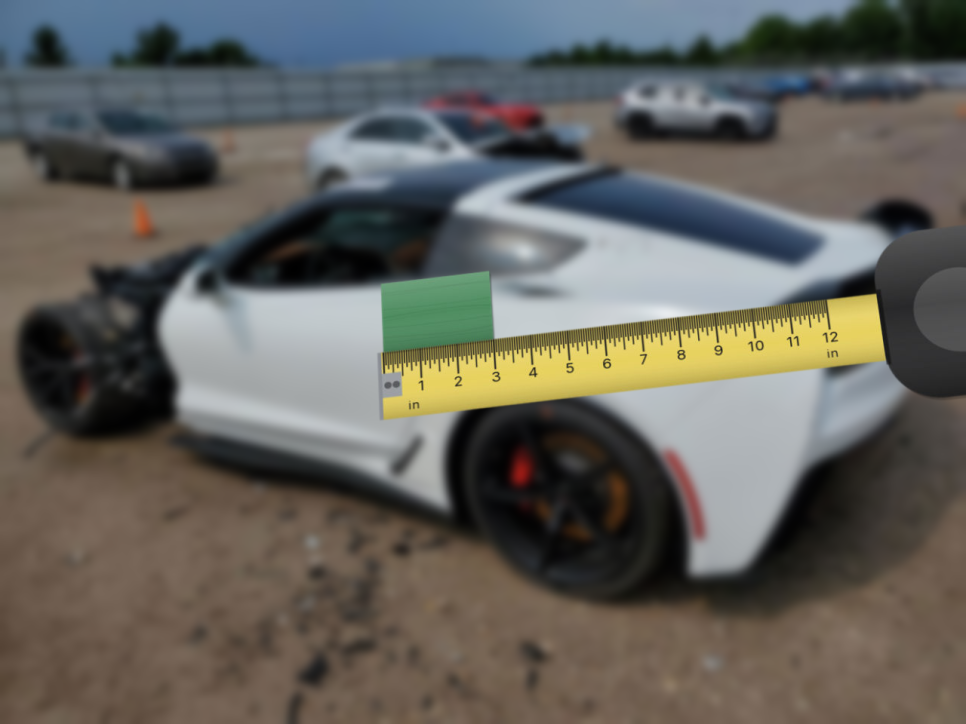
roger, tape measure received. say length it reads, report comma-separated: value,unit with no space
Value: 3,in
